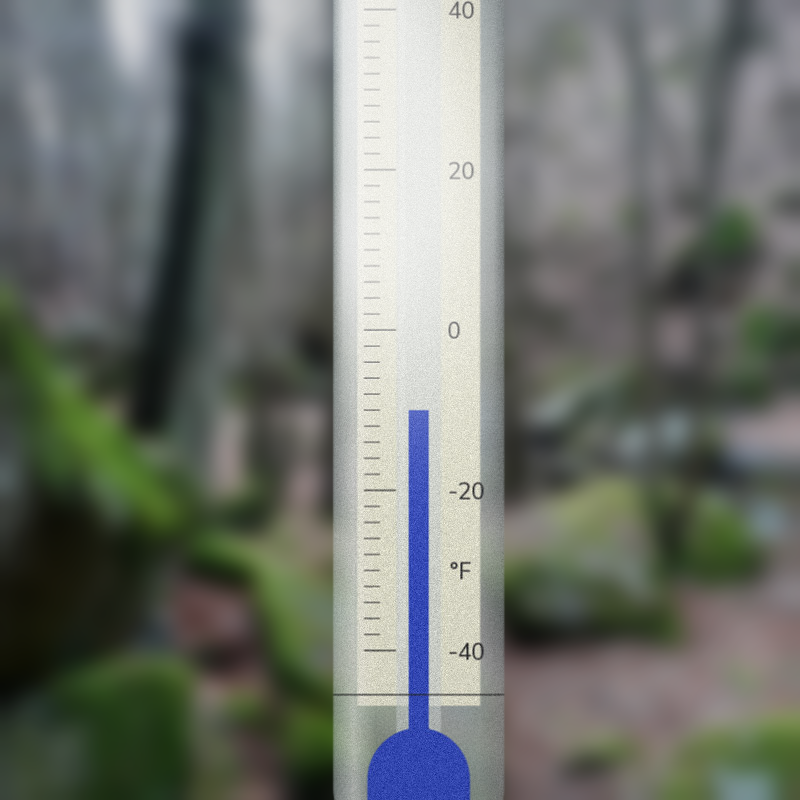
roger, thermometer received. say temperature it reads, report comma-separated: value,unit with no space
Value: -10,°F
